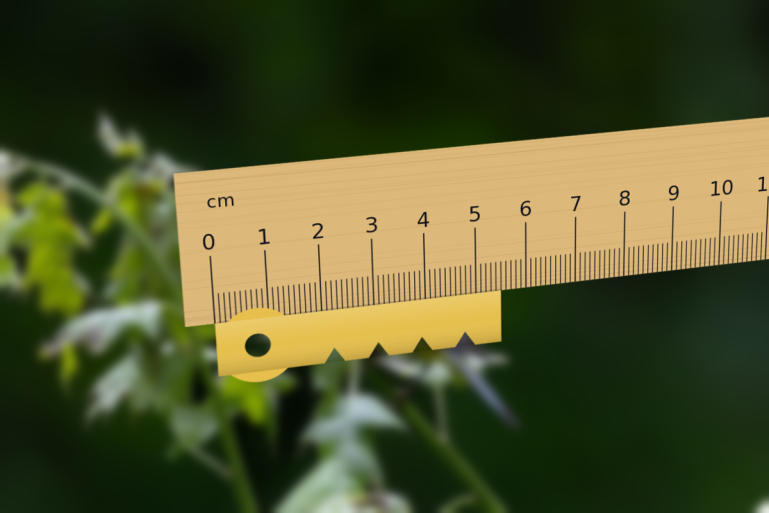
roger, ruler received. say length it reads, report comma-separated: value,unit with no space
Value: 5.5,cm
